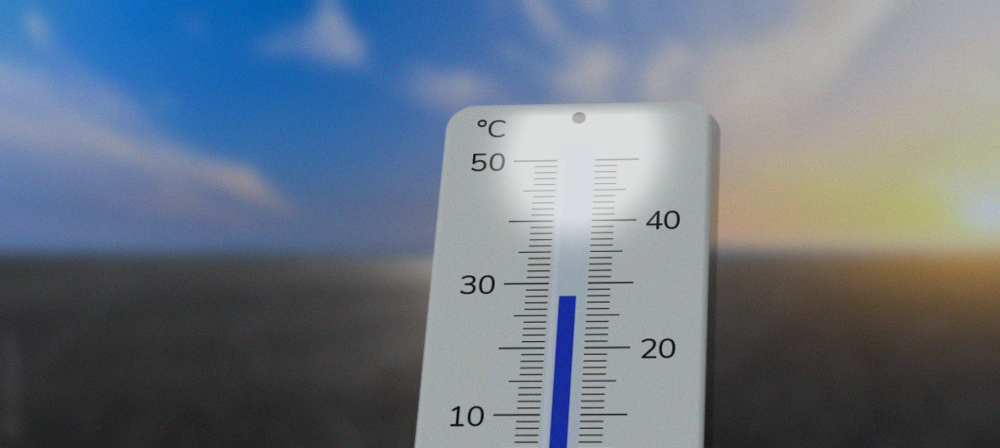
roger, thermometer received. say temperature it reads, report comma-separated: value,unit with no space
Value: 28,°C
